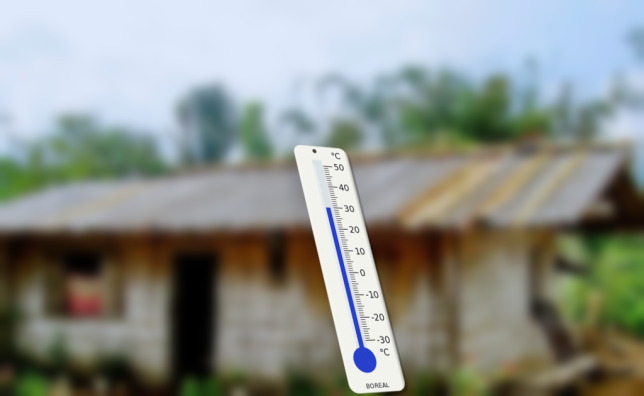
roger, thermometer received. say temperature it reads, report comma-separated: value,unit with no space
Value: 30,°C
